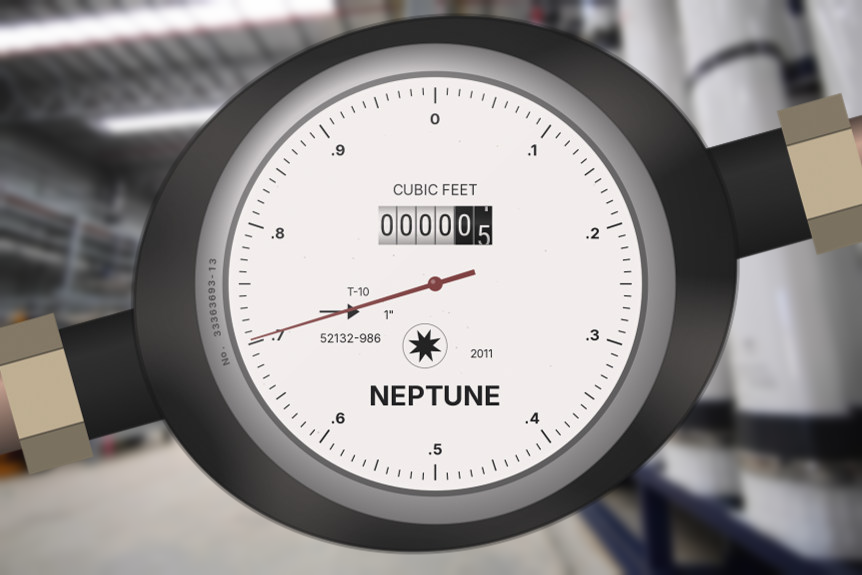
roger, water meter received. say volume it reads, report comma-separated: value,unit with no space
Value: 4.70,ft³
